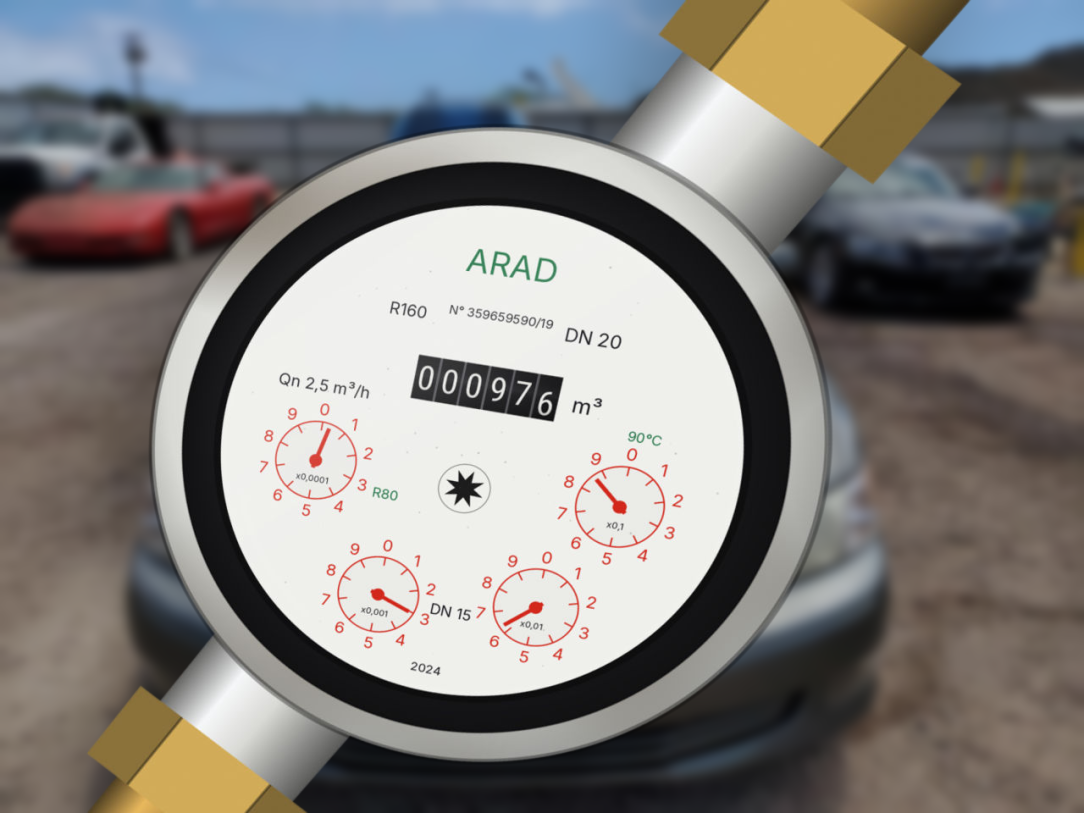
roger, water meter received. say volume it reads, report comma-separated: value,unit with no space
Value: 975.8630,m³
